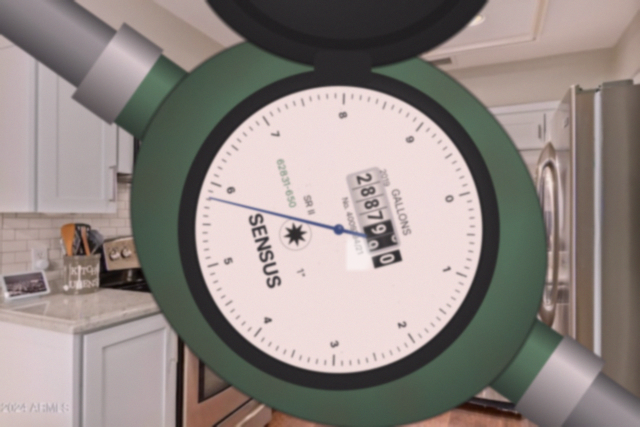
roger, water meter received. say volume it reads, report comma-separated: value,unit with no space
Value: 2887985.8,gal
